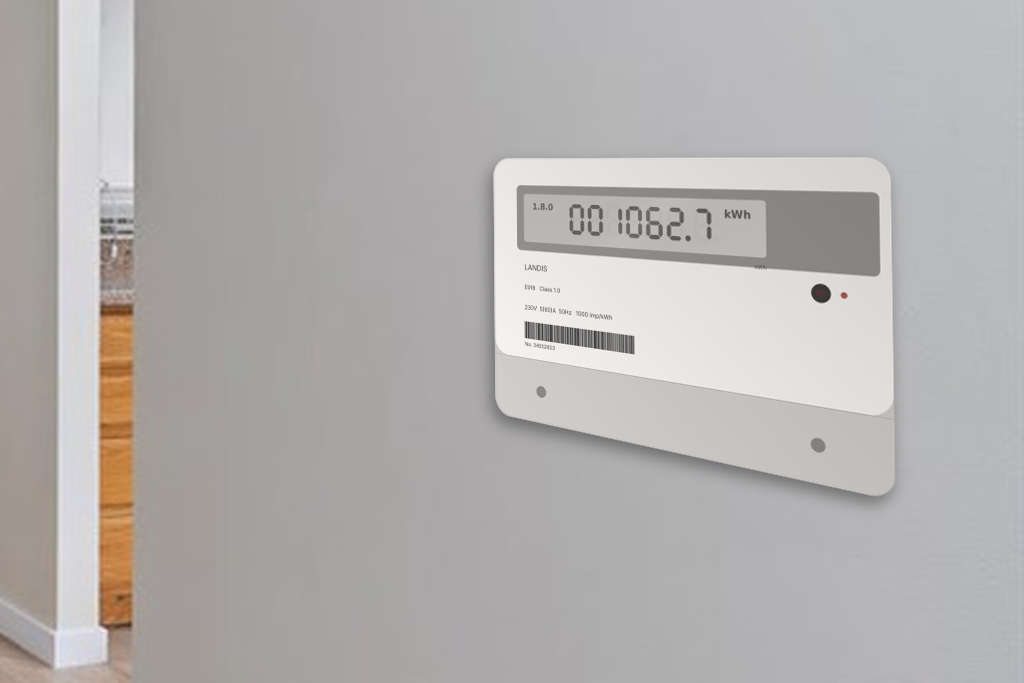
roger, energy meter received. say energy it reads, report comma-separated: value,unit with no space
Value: 1062.7,kWh
